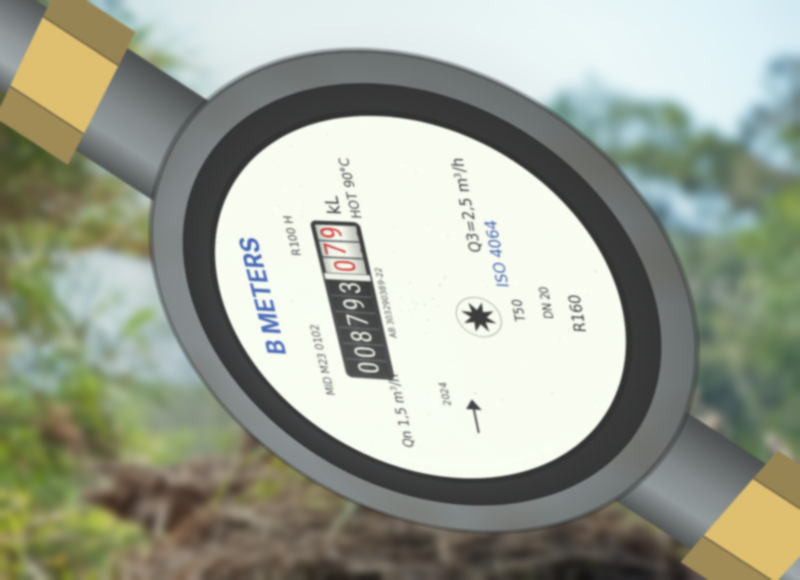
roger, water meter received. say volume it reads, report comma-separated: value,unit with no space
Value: 8793.079,kL
